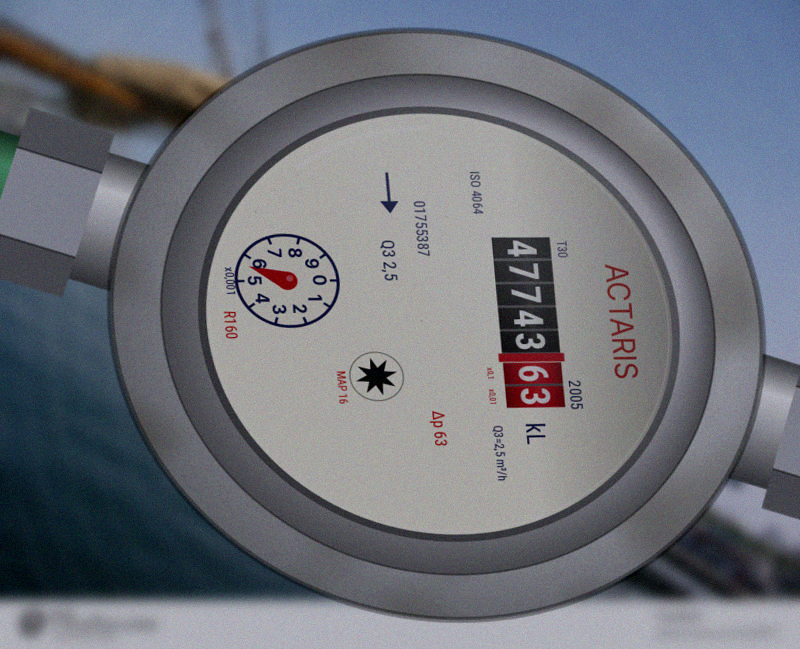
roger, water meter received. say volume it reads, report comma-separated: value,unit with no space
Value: 47743.635,kL
